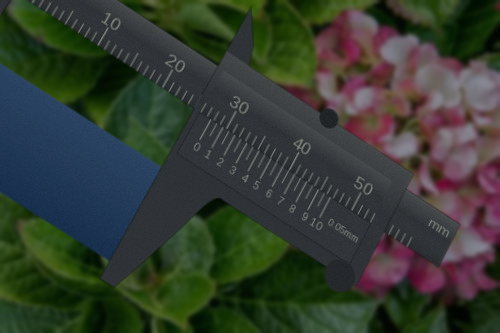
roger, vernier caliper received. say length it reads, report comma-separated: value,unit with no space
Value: 27.6,mm
